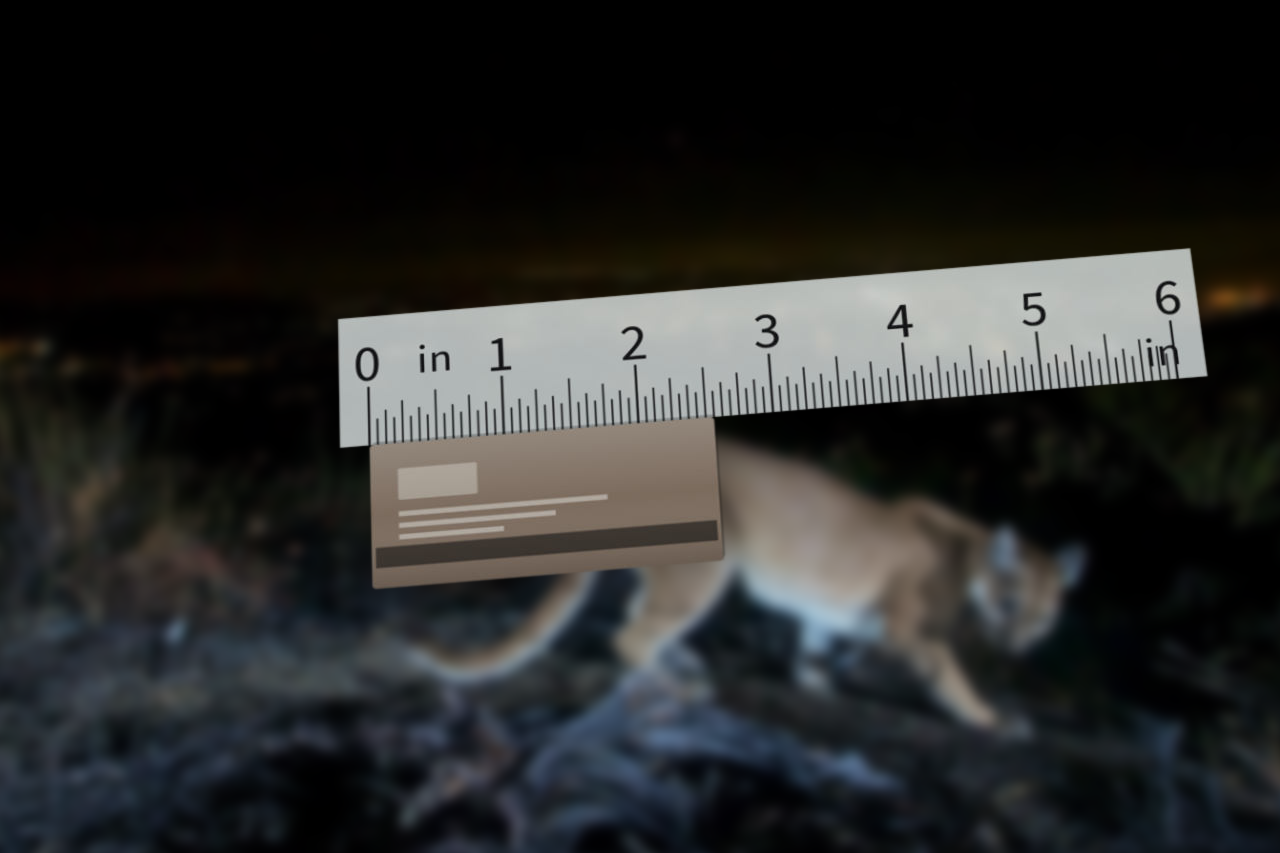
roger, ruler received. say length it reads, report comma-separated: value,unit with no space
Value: 2.5625,in
